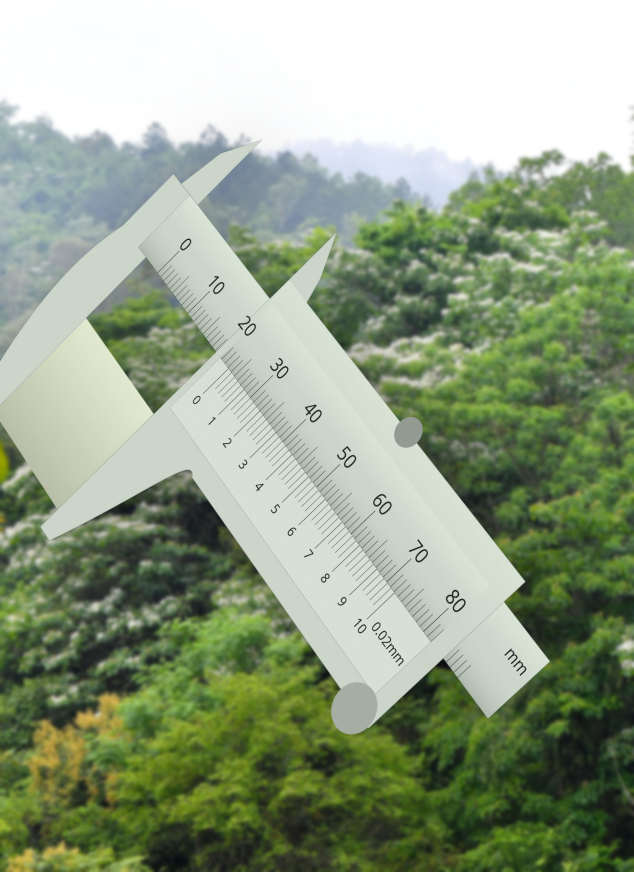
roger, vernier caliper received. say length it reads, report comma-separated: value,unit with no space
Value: 23.2,mm
